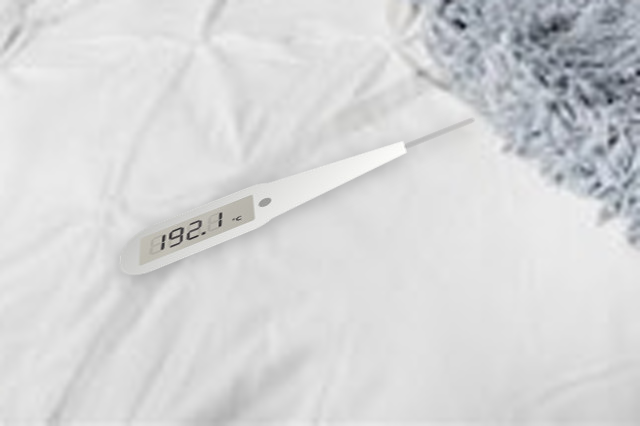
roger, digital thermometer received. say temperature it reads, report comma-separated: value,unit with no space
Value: 192.1,°C
